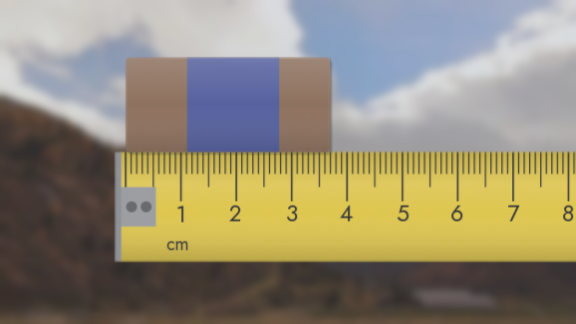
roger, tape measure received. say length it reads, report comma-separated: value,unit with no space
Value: 3.7,cm
